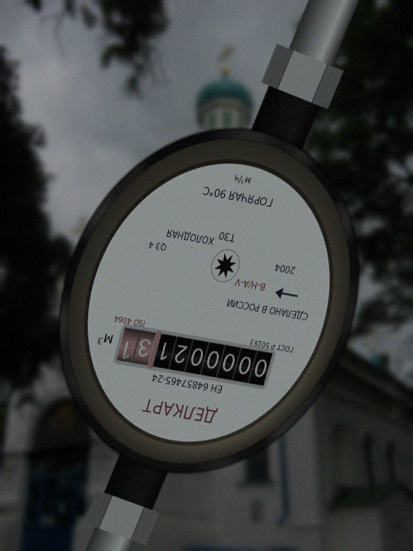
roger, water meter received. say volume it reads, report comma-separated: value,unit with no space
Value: 21.31,m³
